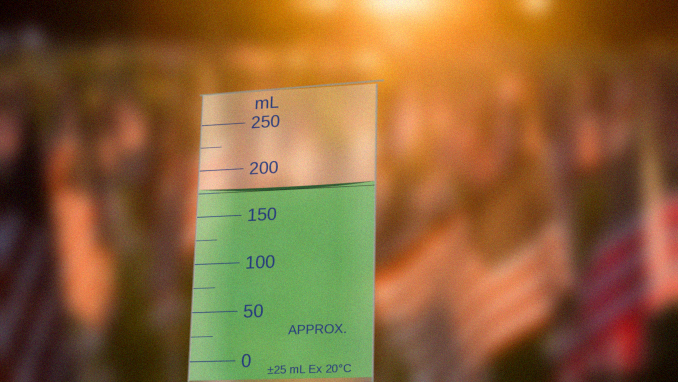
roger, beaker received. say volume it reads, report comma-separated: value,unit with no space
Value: 175,mL
